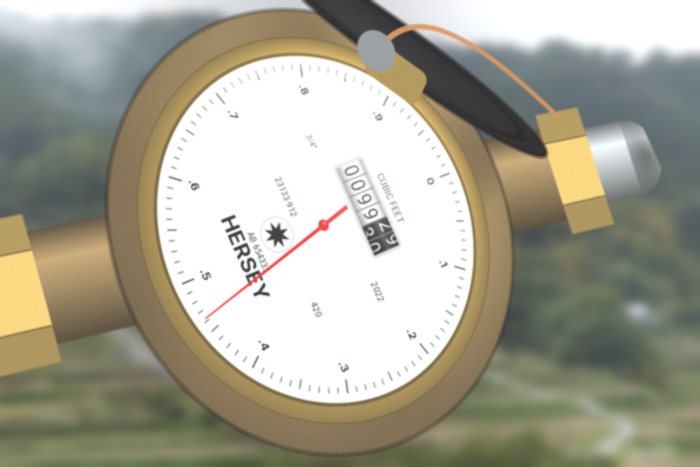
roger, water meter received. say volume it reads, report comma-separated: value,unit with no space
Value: 9929.46,ft³
